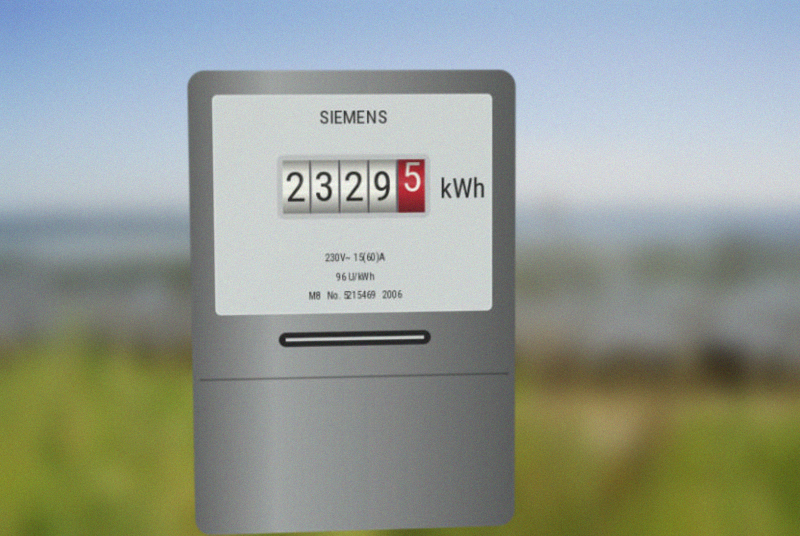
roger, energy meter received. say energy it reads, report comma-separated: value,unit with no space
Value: 2329.5,kWh
